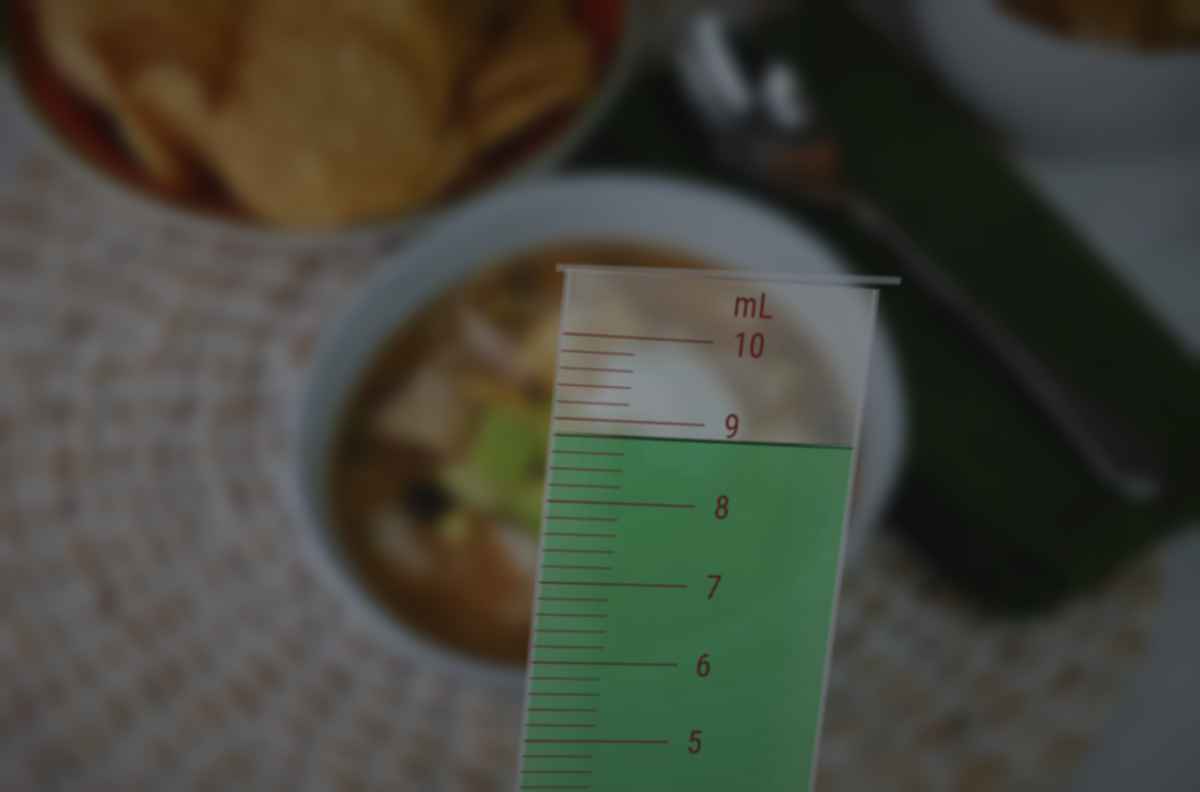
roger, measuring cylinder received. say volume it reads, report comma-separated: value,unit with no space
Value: 8.8,mL
